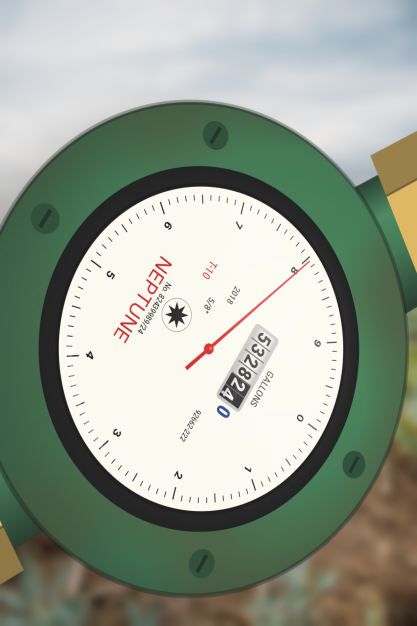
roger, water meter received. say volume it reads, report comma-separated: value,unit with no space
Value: 5328238.0,gal
